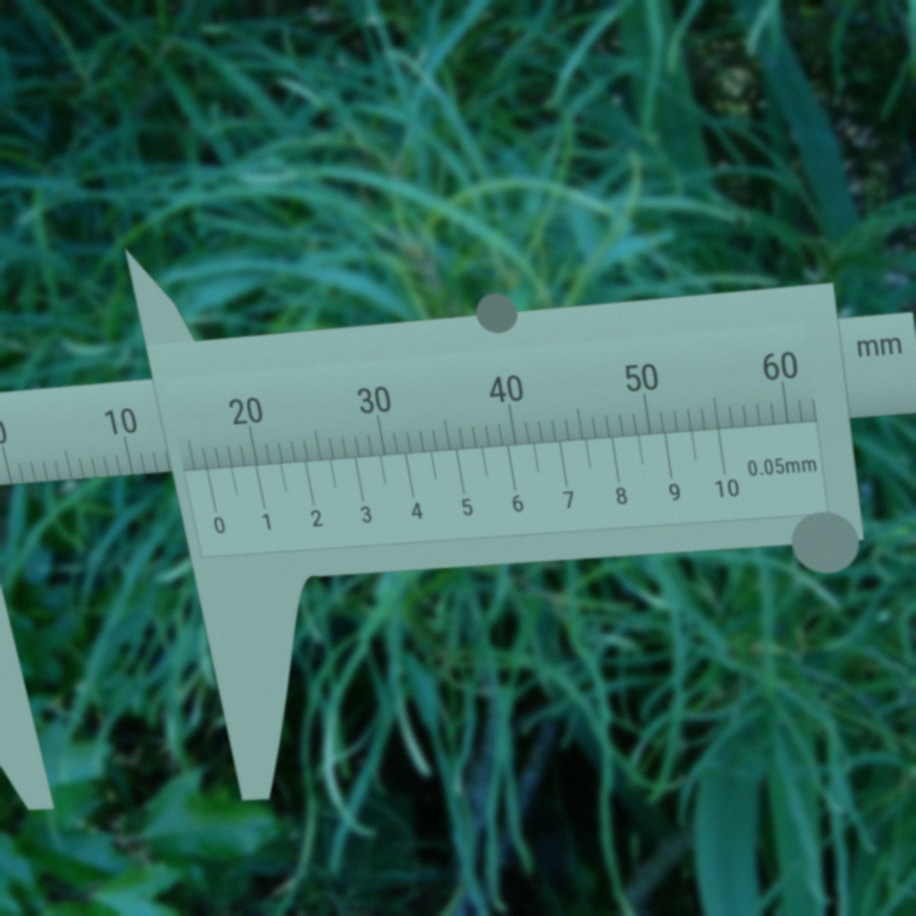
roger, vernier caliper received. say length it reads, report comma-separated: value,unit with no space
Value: 16.0,mm
